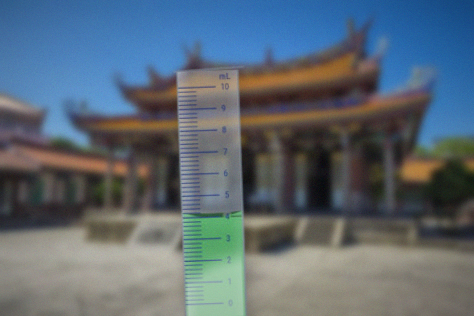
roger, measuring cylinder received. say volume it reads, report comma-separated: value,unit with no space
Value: 4,mL
